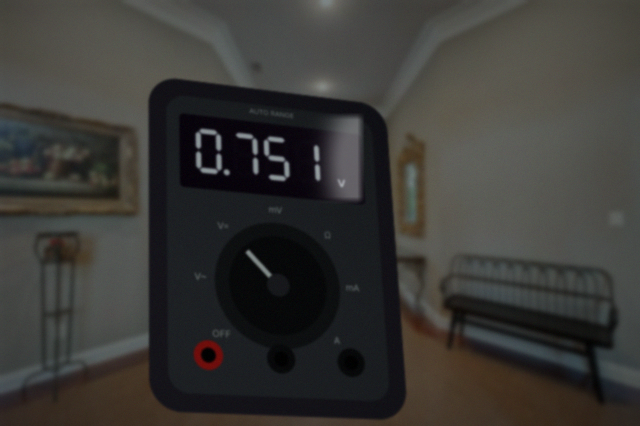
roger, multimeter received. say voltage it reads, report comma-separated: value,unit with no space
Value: 0.751,V
